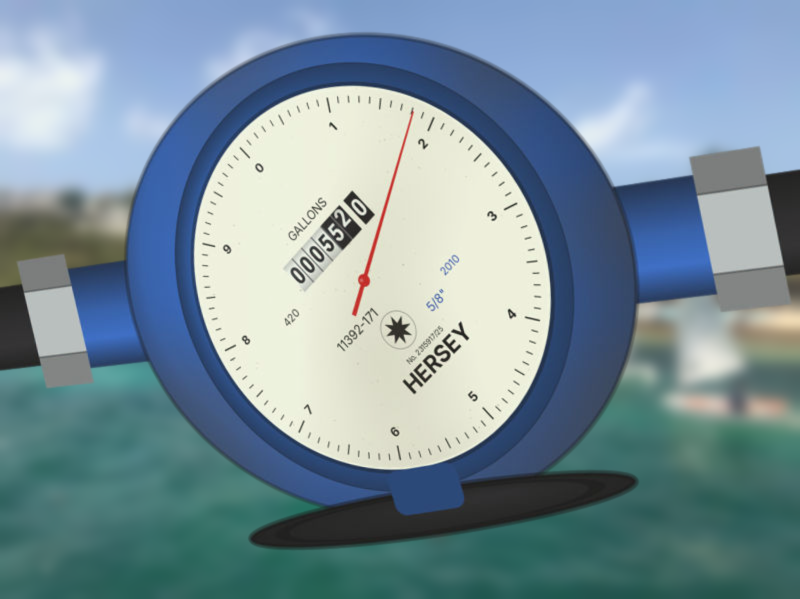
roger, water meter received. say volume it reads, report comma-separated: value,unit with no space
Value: 5521.8,gal
